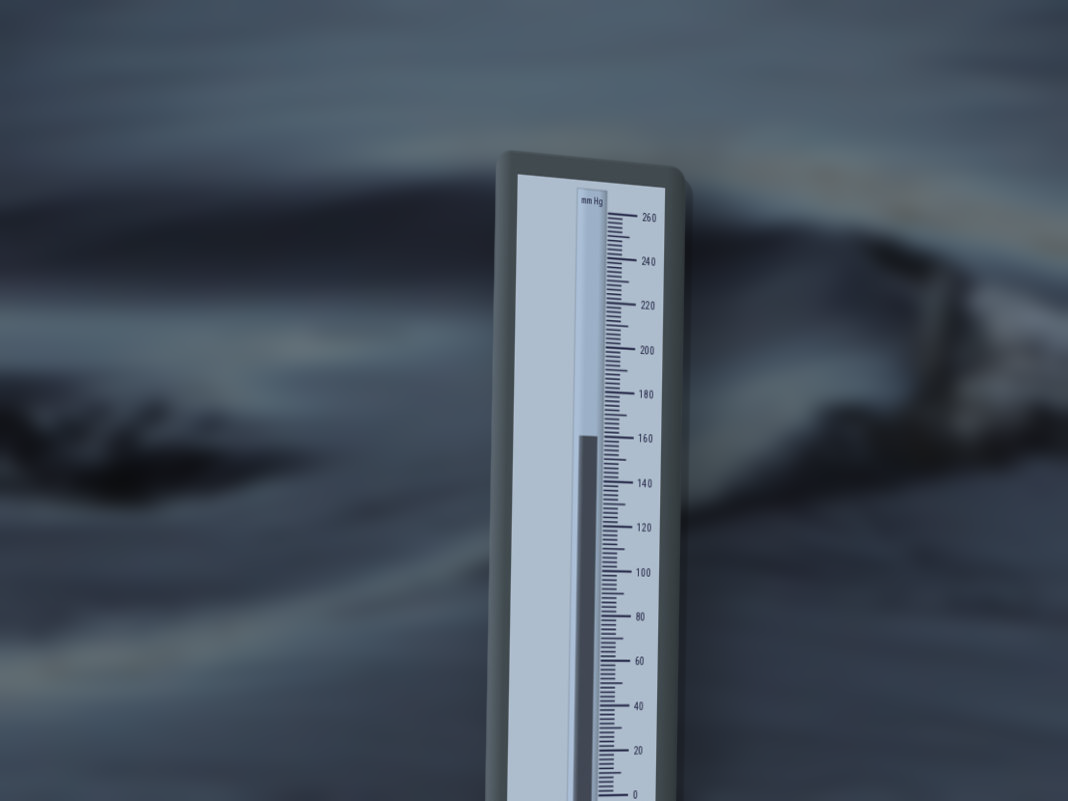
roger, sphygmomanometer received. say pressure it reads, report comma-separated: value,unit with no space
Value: 160,mmHg
